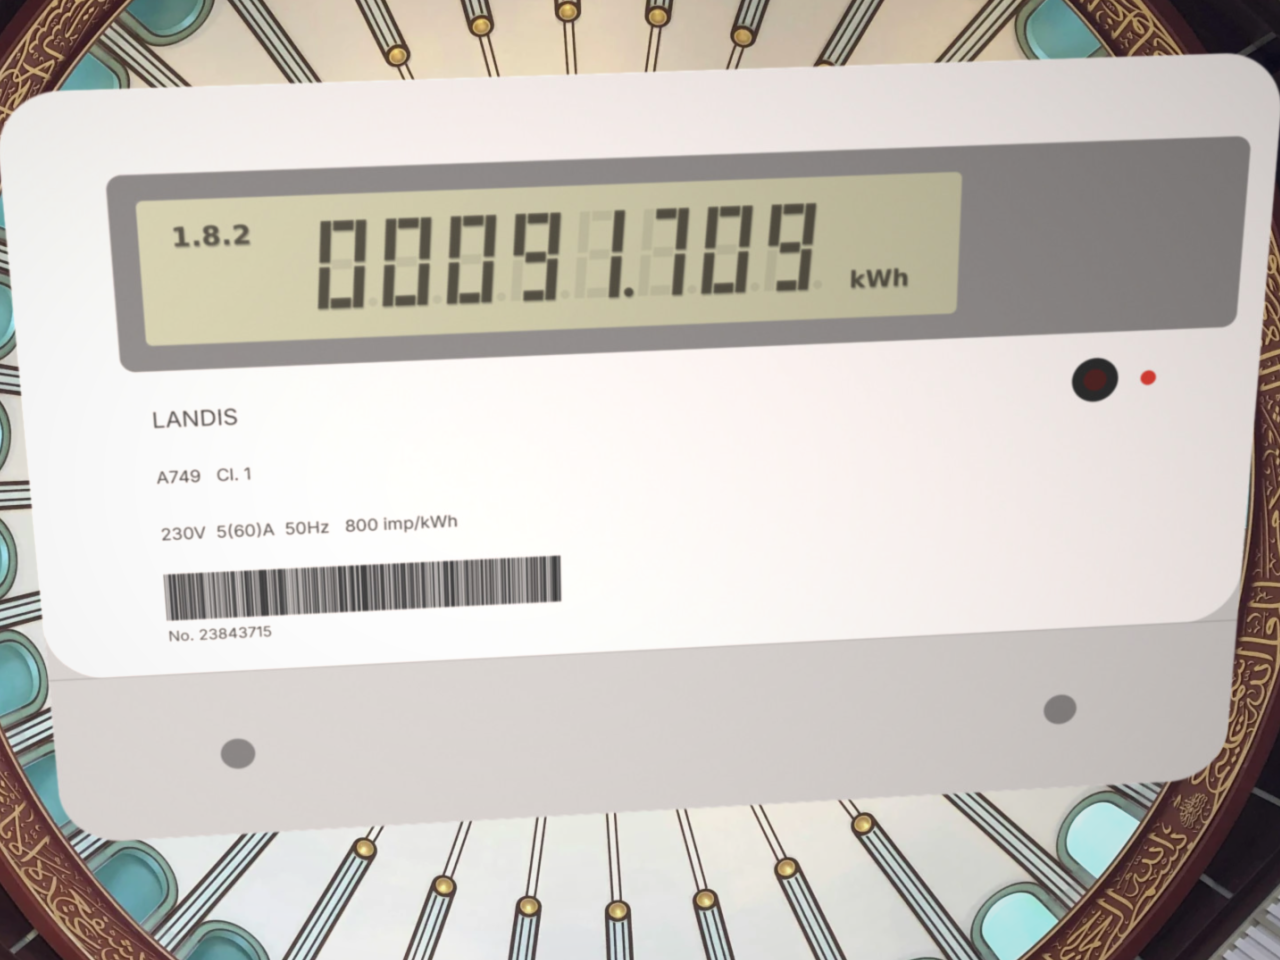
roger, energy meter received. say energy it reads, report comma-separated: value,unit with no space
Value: 91.709,kWh
